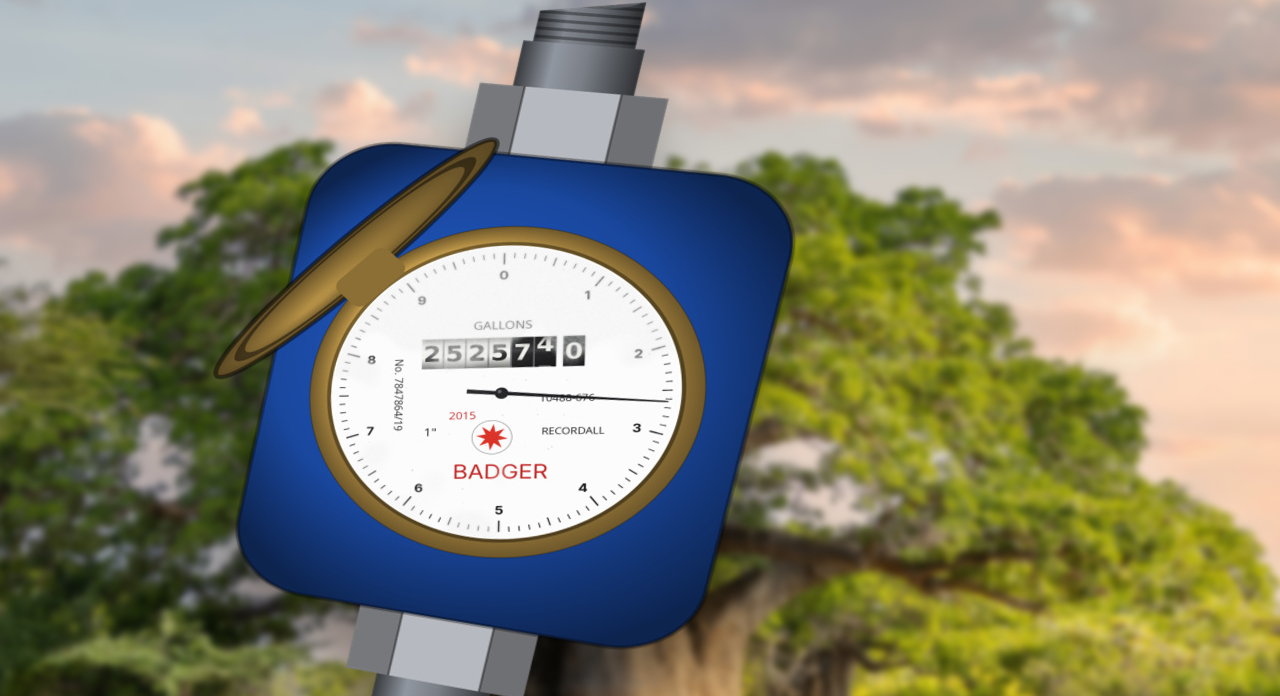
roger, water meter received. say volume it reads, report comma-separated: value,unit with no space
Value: 2525742.6,gal
